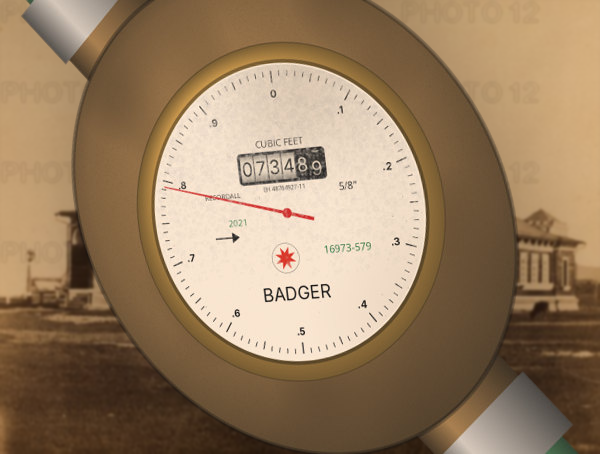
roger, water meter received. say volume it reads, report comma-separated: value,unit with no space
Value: 73488.79,ft³
